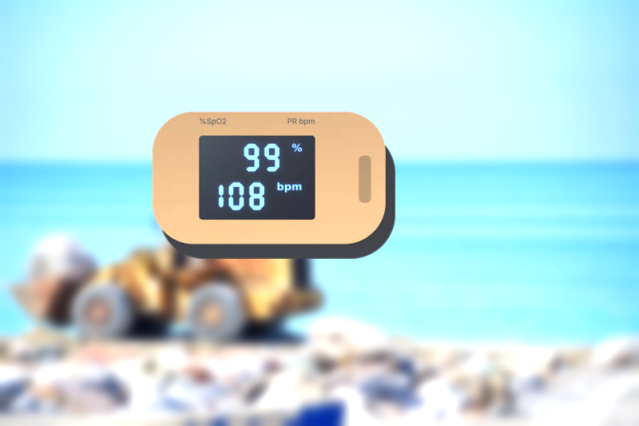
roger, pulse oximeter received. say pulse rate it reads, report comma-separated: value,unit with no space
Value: 108,bpm
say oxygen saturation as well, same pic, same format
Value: 99,%
